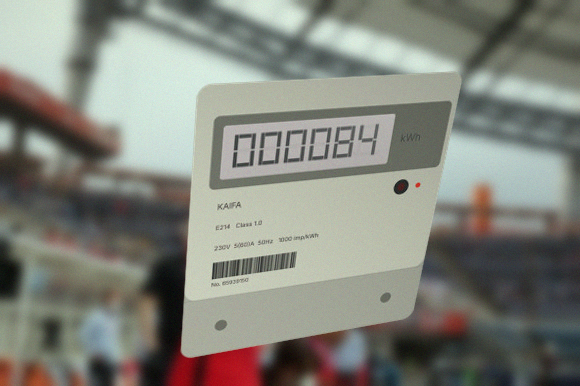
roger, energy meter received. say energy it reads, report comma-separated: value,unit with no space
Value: 84,kWh
